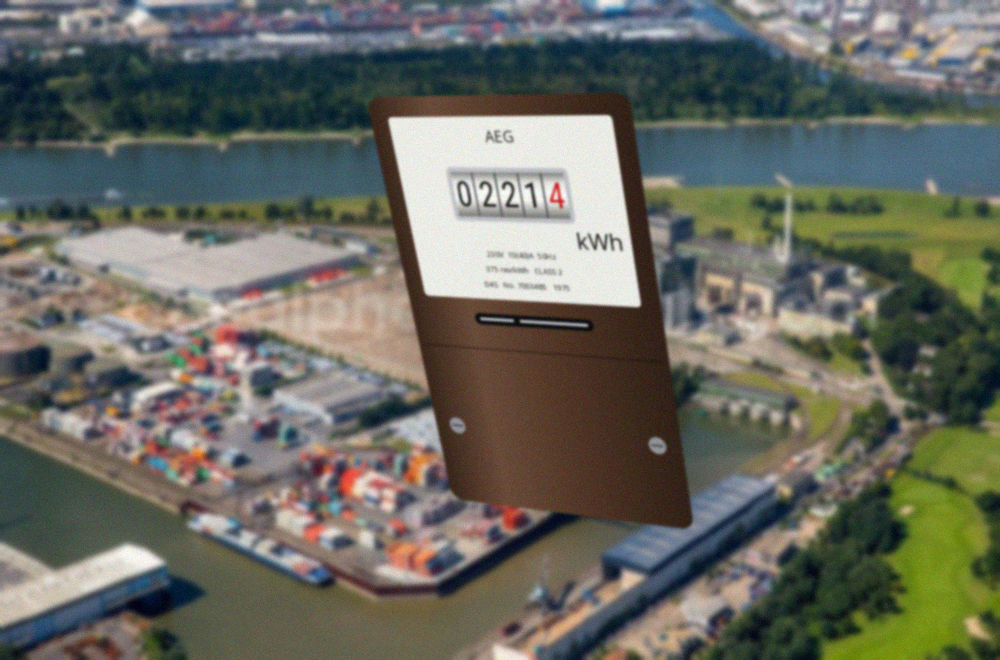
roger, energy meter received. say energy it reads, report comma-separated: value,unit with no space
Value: 221.4,kWh
